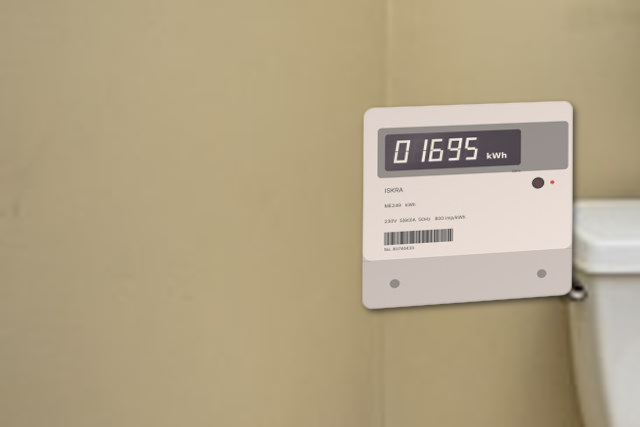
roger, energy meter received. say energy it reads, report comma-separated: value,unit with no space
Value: 1695,kWh
